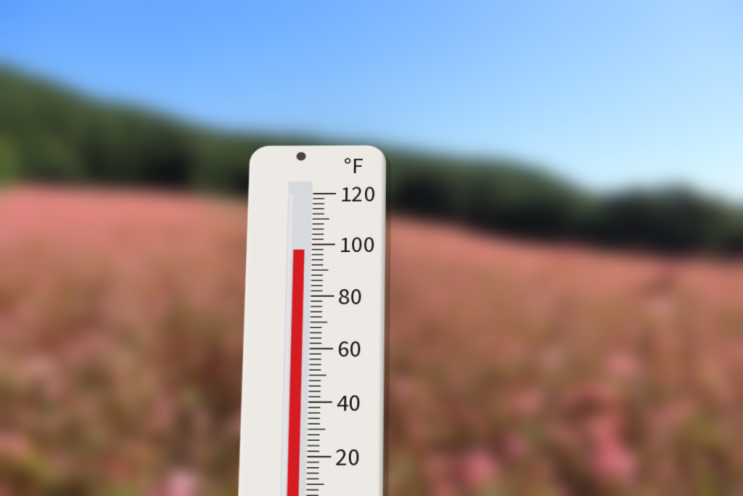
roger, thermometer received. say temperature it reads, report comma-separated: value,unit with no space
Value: 98,°F
